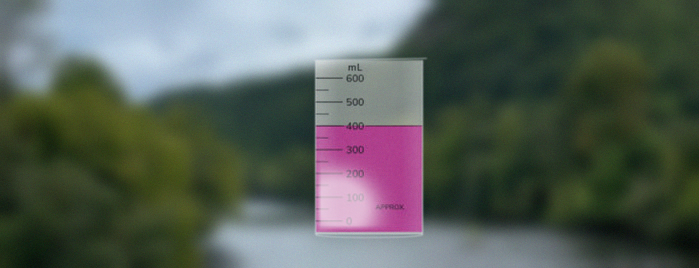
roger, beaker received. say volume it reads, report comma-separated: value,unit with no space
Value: 400,mL
